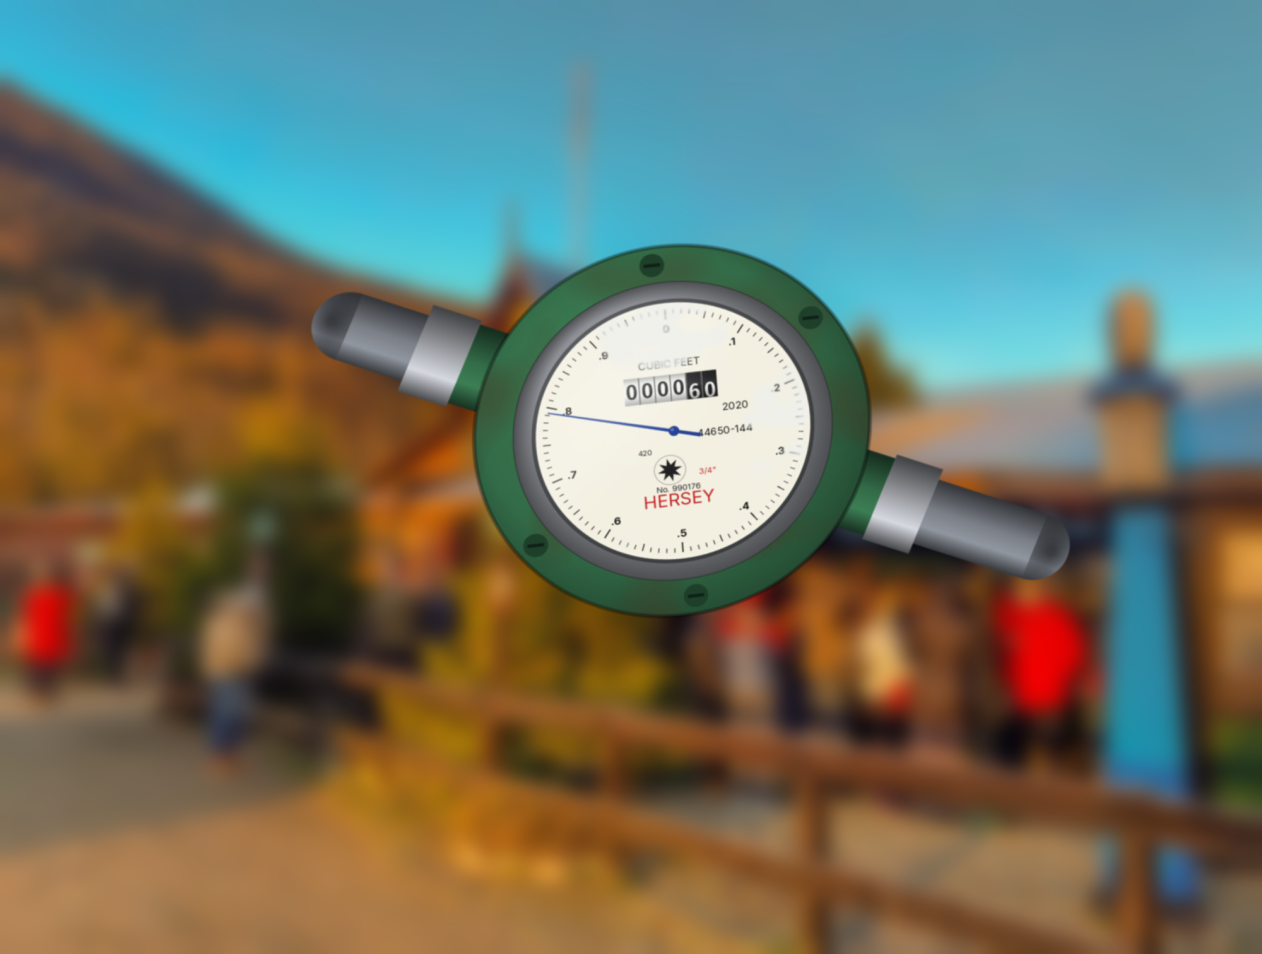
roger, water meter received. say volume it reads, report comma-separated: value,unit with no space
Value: 59.79,ft³
